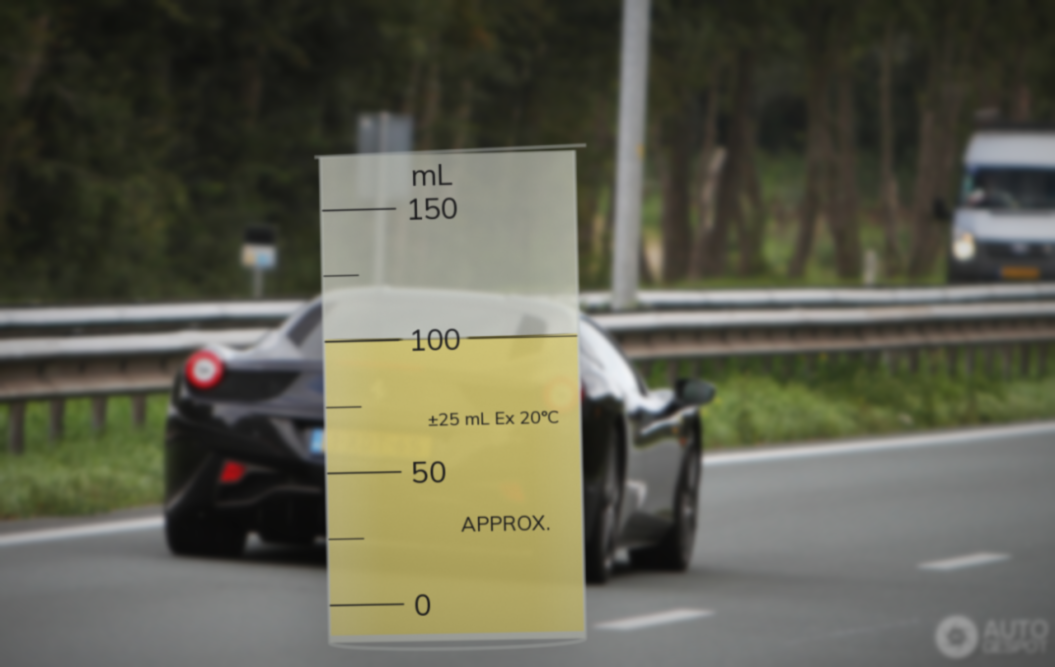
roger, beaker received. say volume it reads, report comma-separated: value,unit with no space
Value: 100,mL
